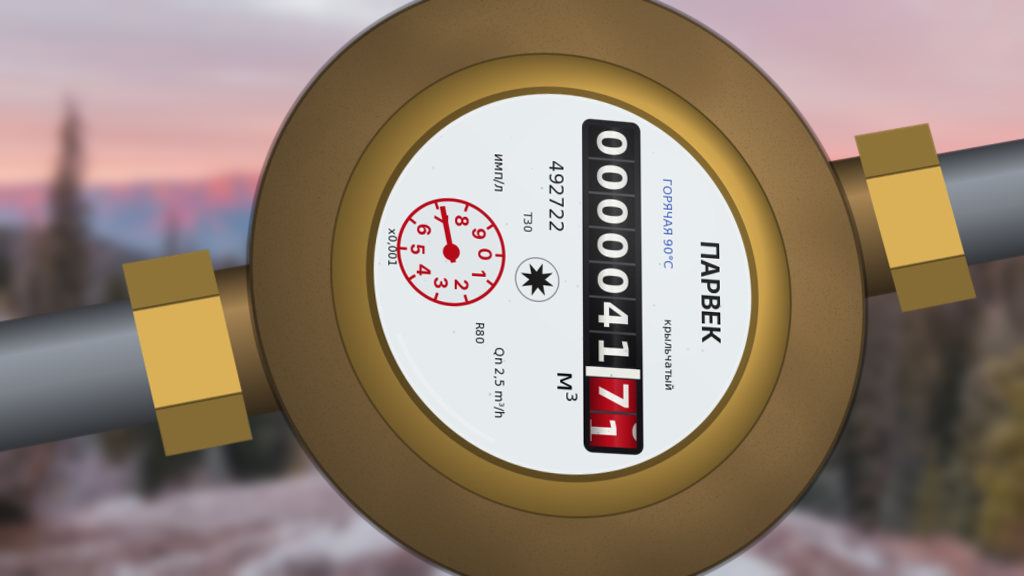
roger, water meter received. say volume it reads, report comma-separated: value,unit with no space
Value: 41.707,m³
